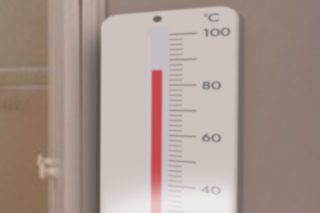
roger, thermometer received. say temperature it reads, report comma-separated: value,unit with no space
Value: 86,°C
